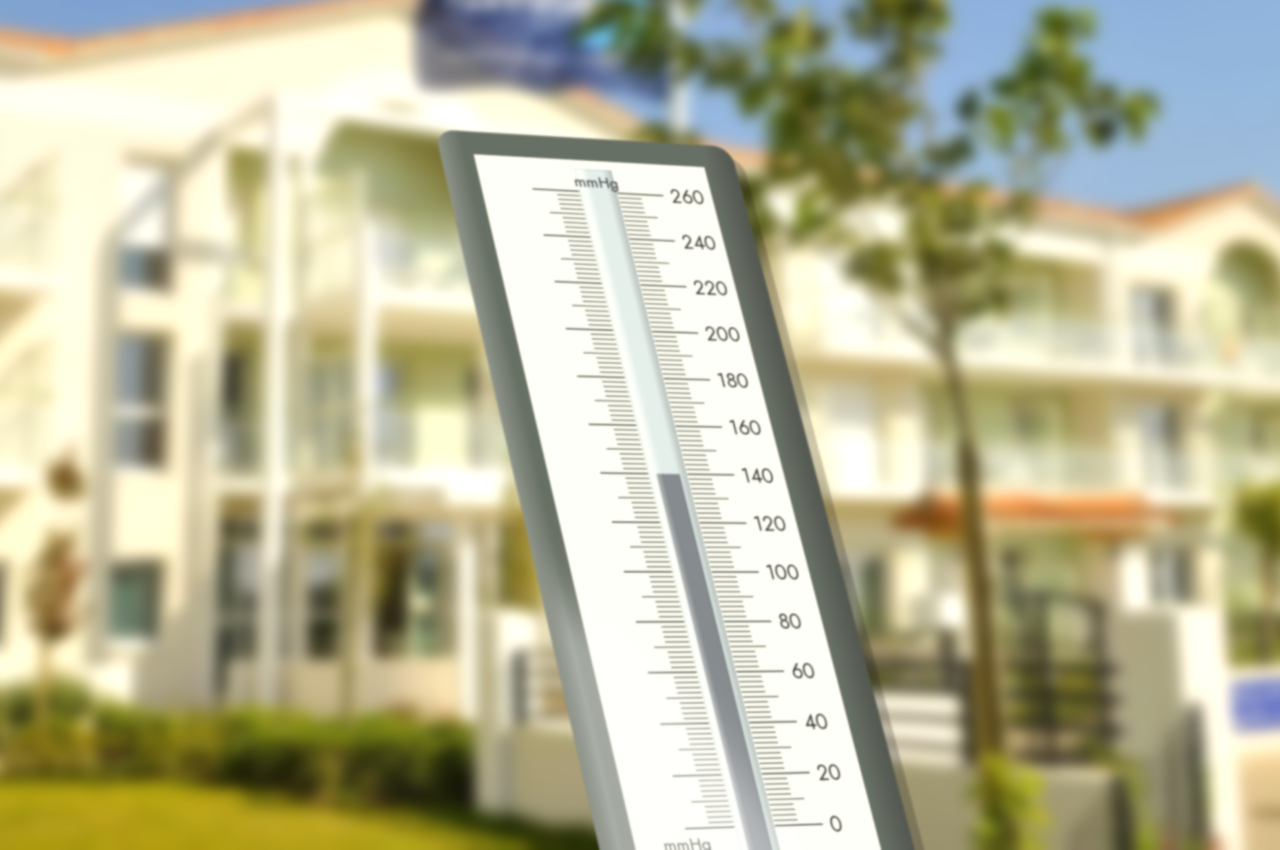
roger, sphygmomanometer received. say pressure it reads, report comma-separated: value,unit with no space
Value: 140,mmHg
